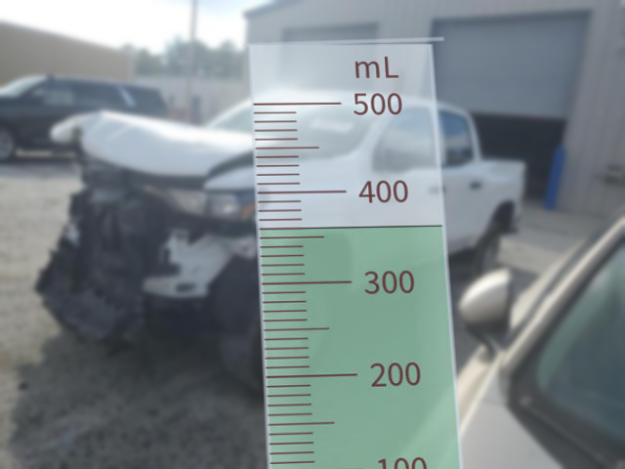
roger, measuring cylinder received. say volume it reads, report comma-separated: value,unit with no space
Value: 360,mL
